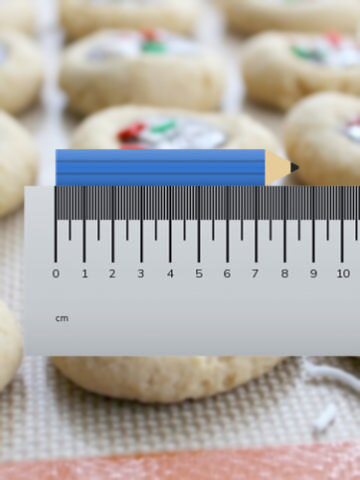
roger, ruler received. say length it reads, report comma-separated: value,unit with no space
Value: 8.5,cm
